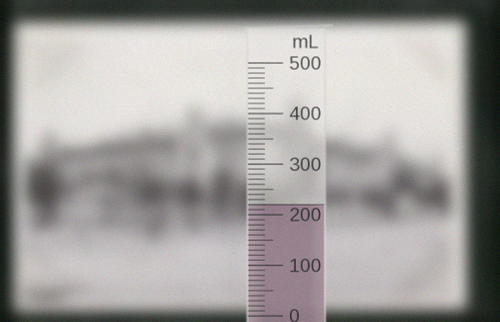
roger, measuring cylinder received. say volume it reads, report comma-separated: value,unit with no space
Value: 220,mL
